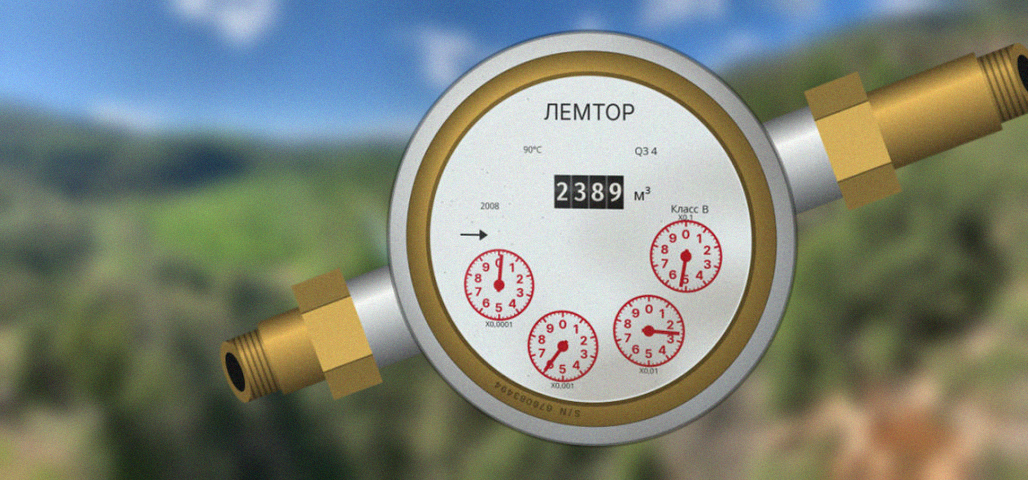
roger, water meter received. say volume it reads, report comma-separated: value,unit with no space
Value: 2389.5260,m³
